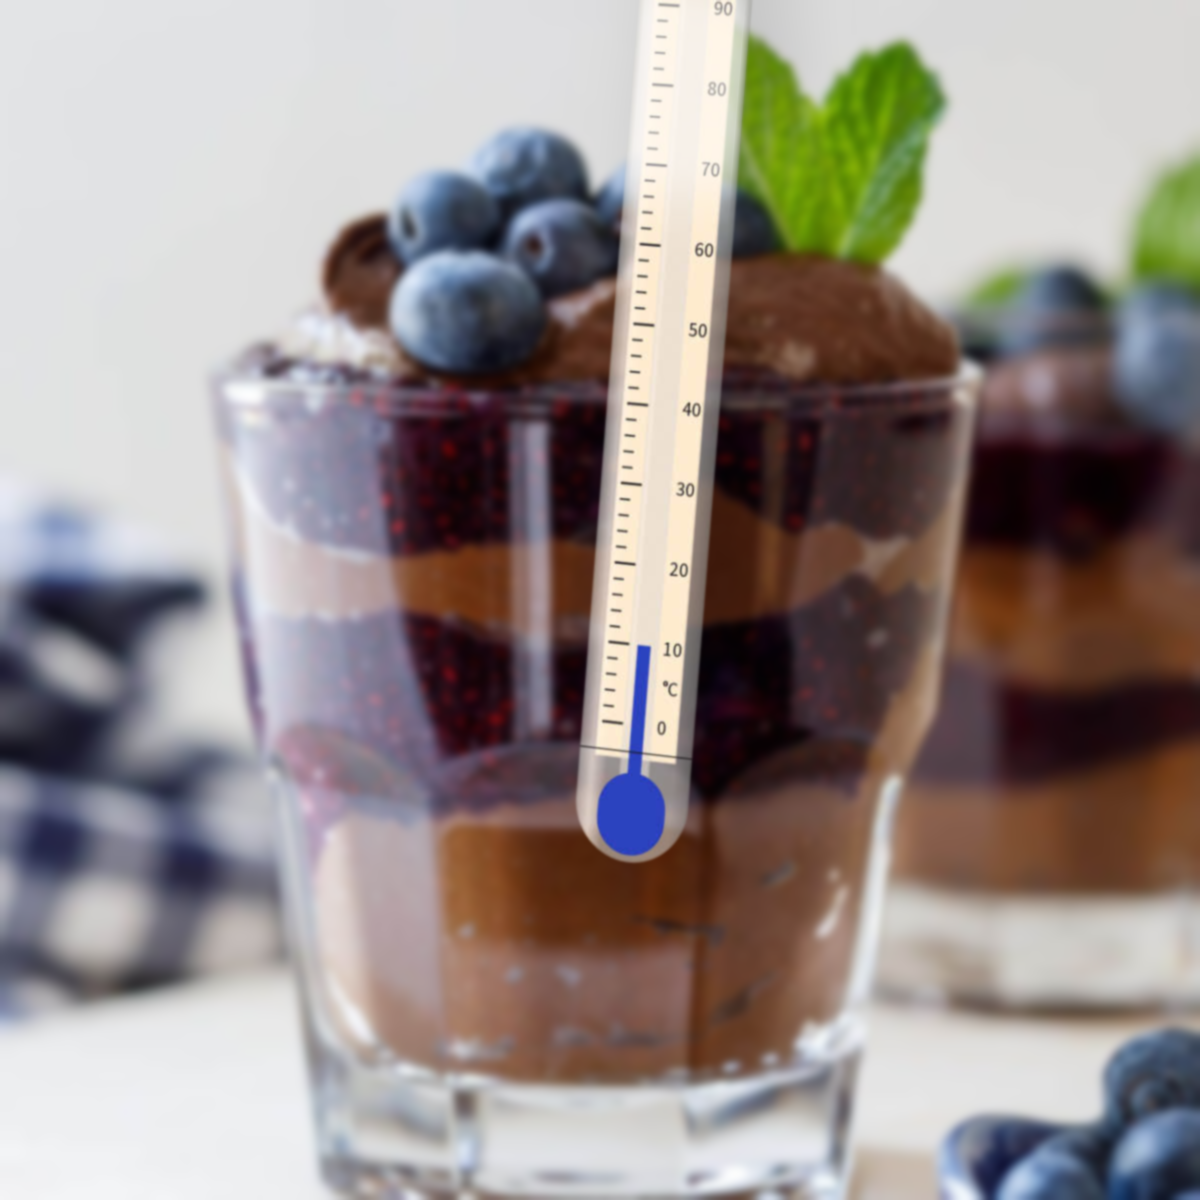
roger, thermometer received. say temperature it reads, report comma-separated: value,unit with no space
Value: 10,°C
